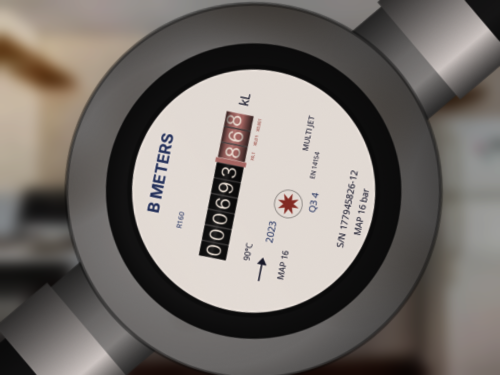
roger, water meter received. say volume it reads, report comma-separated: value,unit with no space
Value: 693.868,kL
